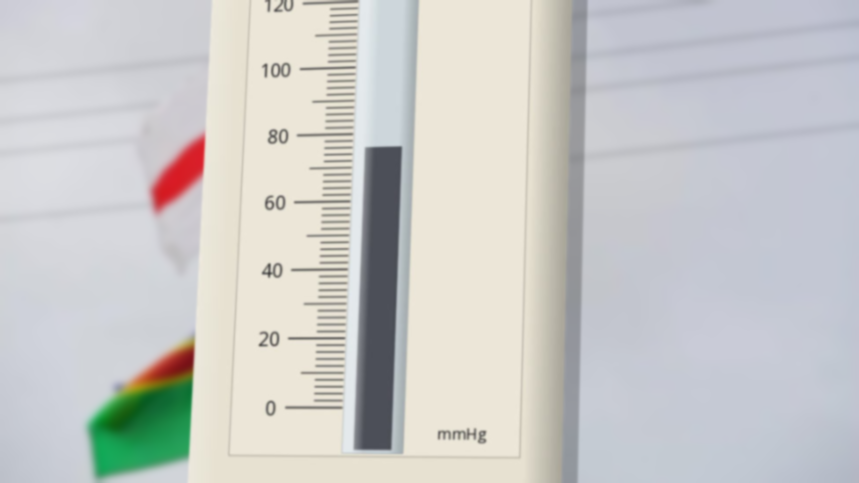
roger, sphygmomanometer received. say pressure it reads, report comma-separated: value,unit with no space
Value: 76,mmHg
